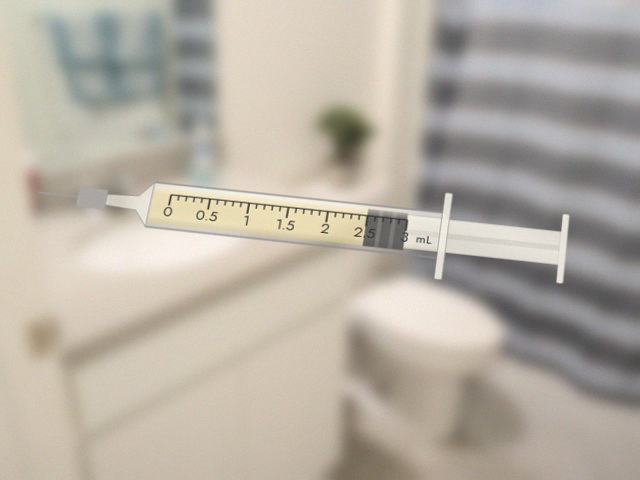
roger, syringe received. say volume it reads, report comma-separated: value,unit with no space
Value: 2.5,mL
